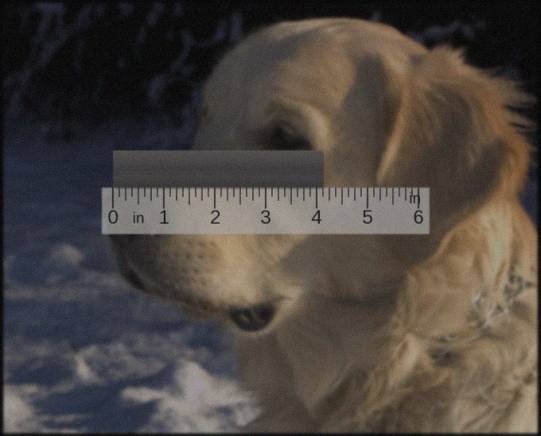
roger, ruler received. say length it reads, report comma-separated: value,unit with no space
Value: 4.125,in
